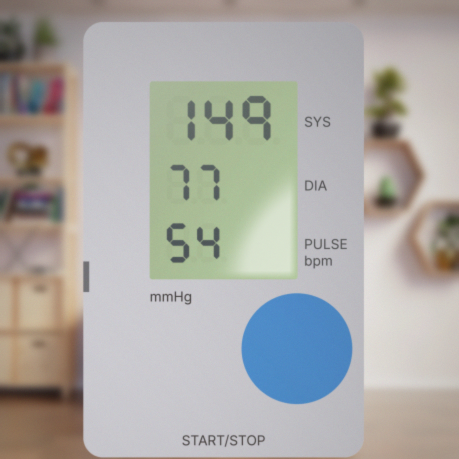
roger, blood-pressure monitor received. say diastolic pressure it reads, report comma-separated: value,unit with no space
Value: 77,mmHg
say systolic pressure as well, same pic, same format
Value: 149,mmHg
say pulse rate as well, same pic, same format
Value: 54,bpm
